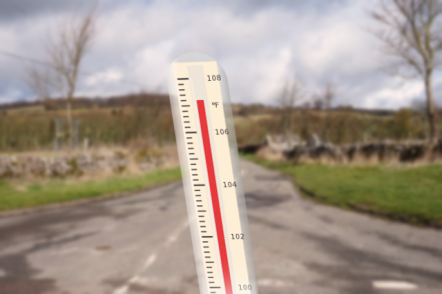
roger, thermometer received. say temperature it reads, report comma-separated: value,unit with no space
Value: 107.2,°F
